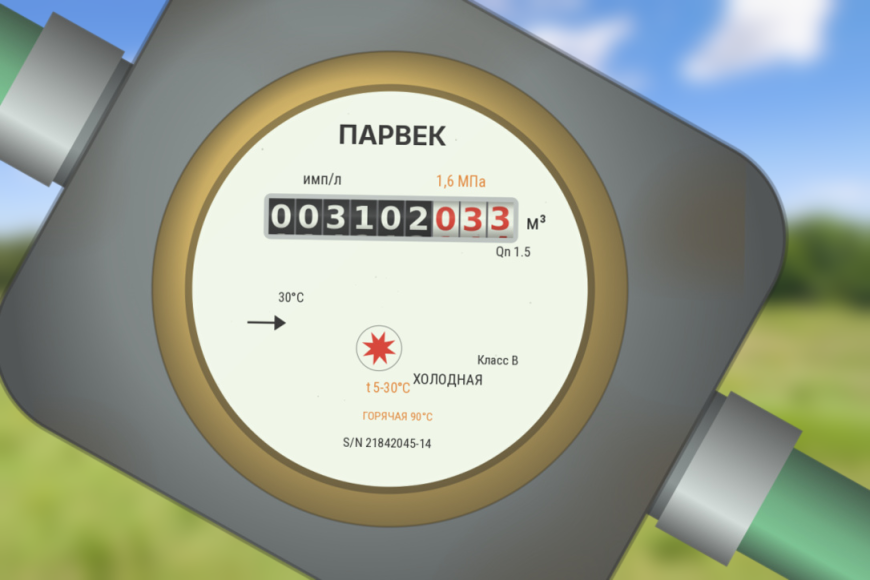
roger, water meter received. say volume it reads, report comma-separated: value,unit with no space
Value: 3102.033,m³
